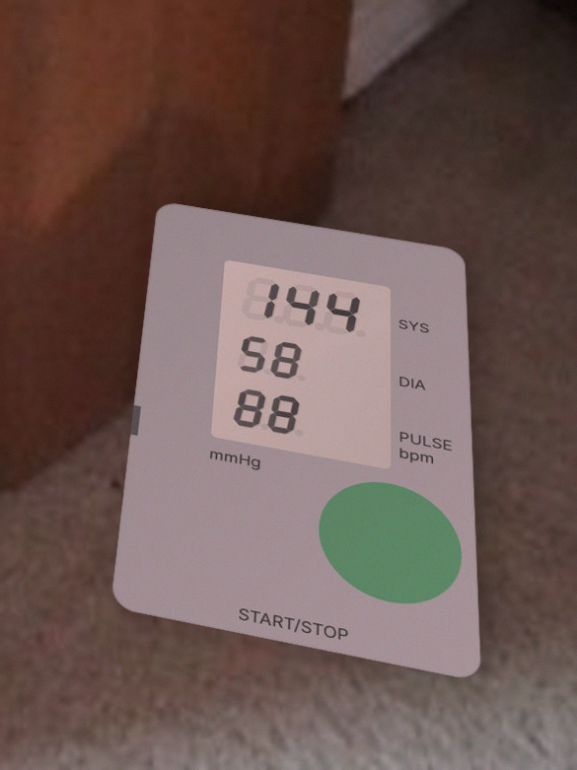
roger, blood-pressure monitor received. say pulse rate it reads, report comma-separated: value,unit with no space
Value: 88,bpm
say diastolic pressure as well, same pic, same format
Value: 58,mmHg
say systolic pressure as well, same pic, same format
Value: 144,mmHg
